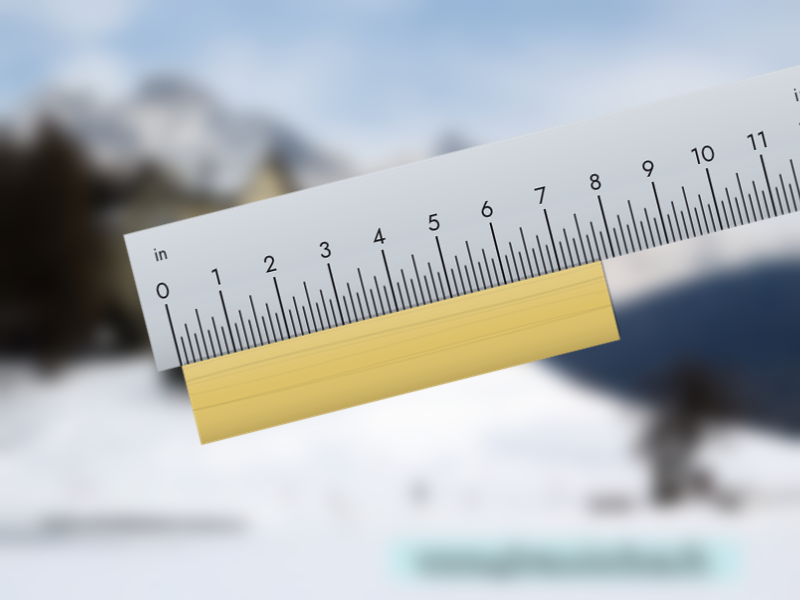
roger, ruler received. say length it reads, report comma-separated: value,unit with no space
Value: 7.75,in
